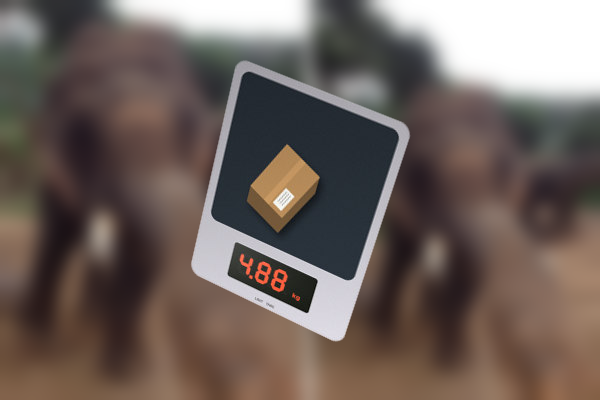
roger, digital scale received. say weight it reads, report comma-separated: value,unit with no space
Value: 4.88,kg
